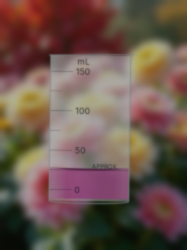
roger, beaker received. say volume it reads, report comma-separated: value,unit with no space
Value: 25,mL
